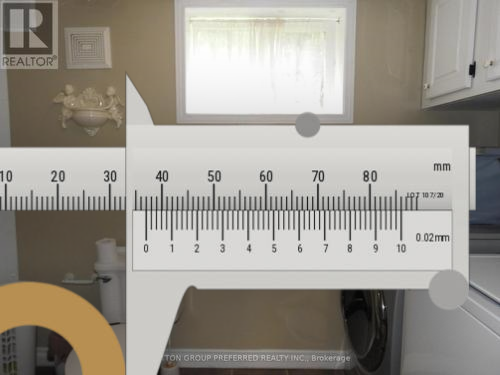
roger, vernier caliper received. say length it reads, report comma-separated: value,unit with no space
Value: 37.0,mm
